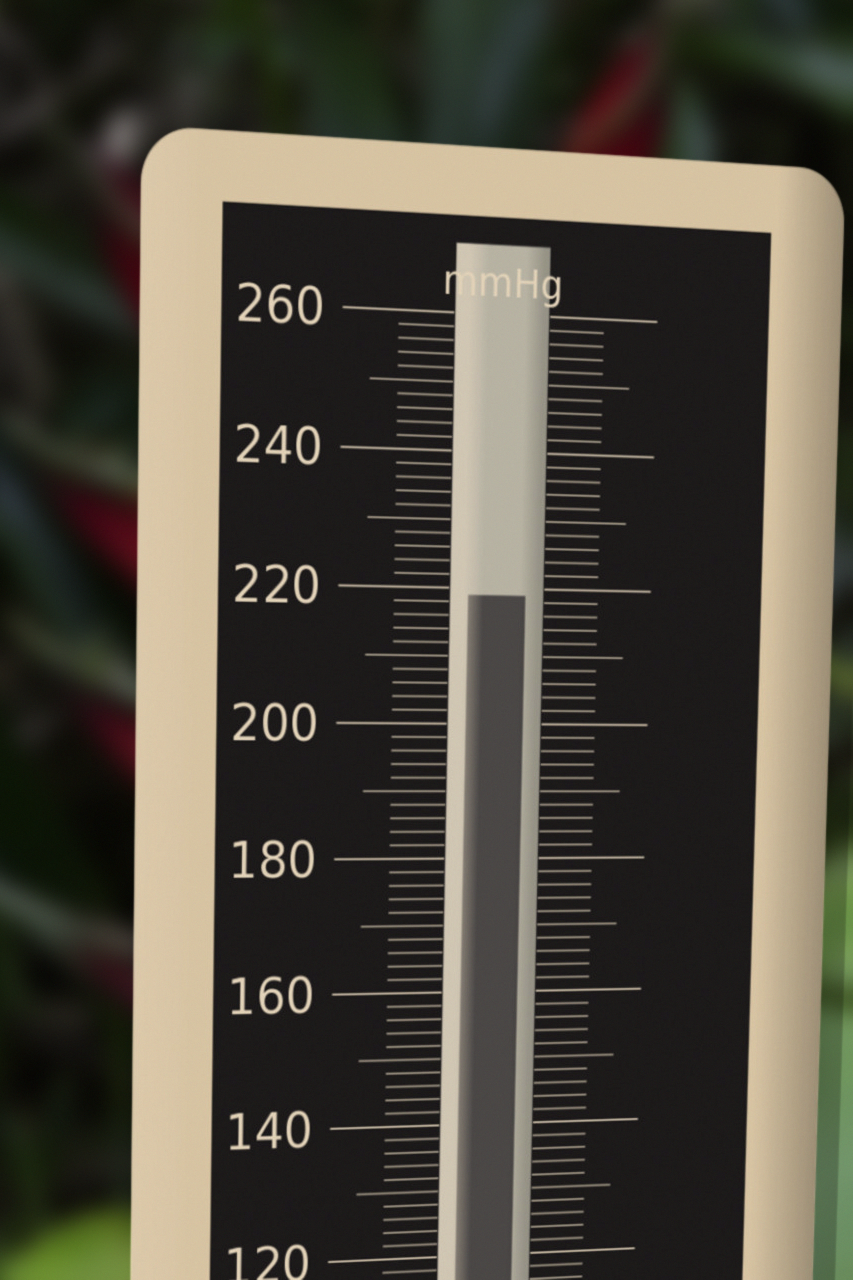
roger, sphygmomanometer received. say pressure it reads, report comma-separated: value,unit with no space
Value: 219,mmHg
